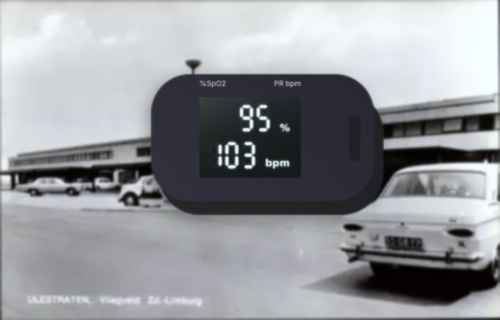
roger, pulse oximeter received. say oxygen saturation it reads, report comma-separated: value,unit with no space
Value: 95,%
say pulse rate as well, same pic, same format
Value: 103,bpm
